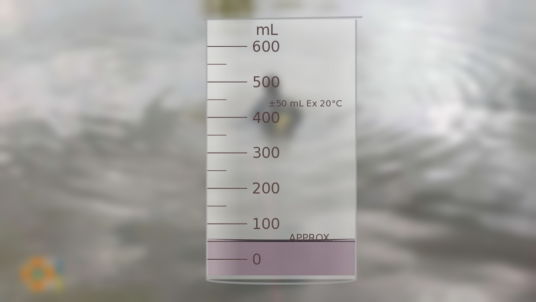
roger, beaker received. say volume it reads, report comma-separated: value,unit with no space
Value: 50,mL
